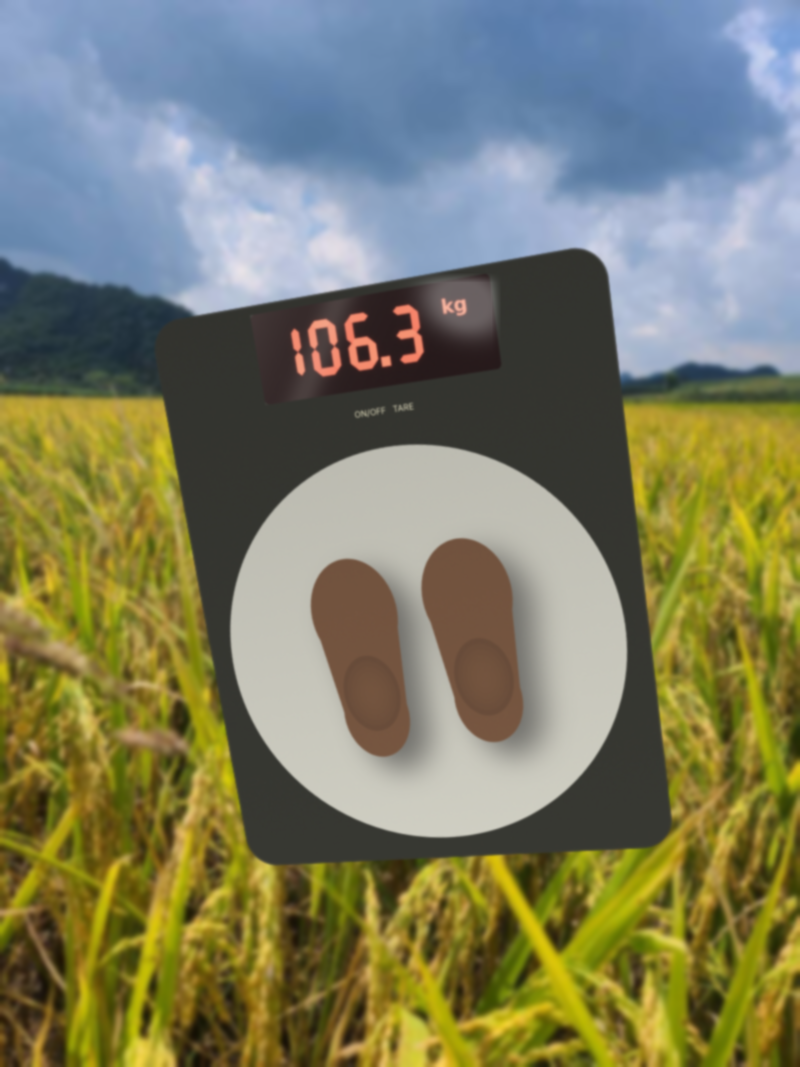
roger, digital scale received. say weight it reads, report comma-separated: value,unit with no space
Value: 106.3,kg
